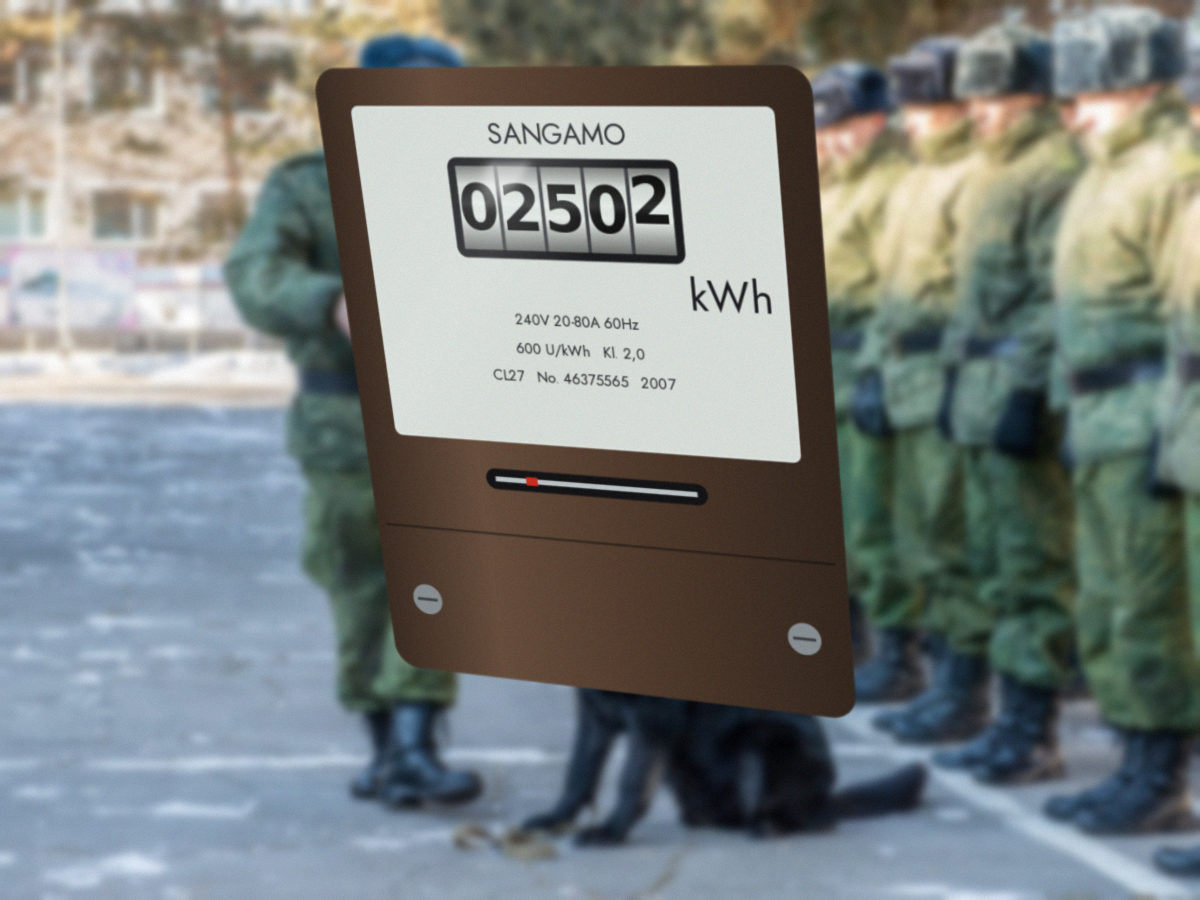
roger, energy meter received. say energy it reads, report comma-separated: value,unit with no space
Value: 2502,kWh
